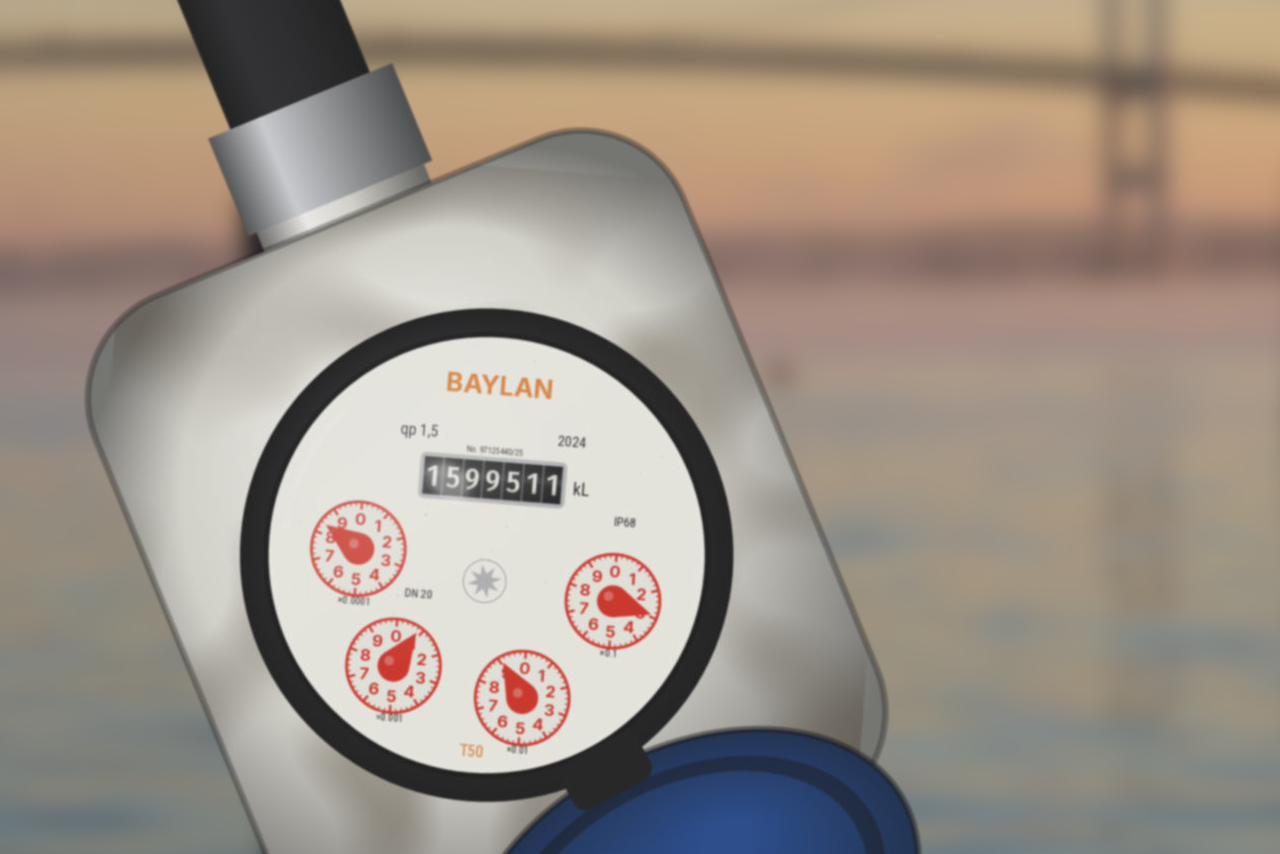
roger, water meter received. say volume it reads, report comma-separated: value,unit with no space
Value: 1599511.2908,kL
